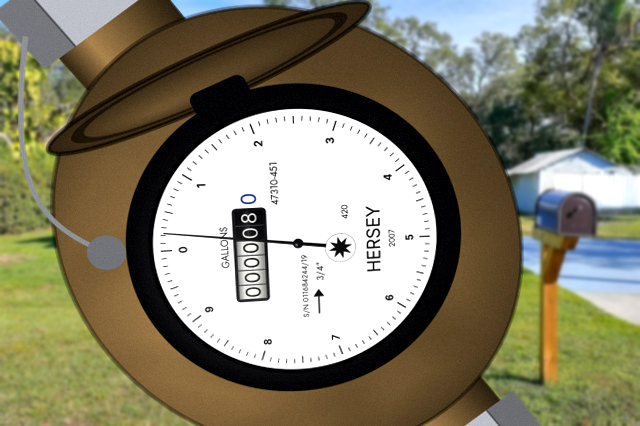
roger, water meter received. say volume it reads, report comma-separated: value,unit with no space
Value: 80.2,gal
